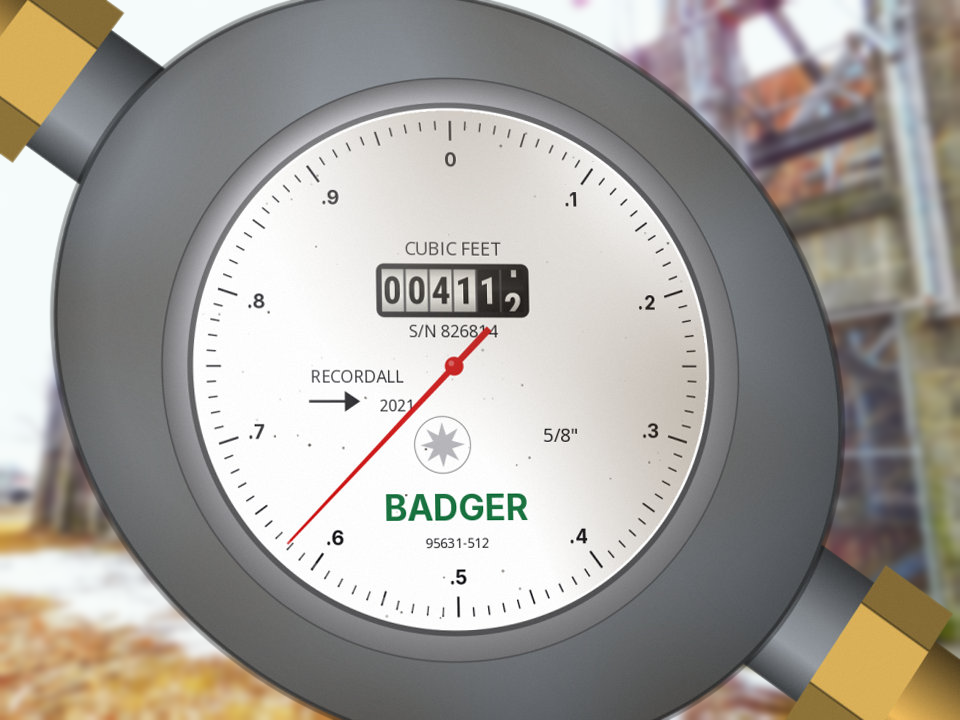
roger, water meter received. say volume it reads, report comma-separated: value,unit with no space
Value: 4111.62,ft³
